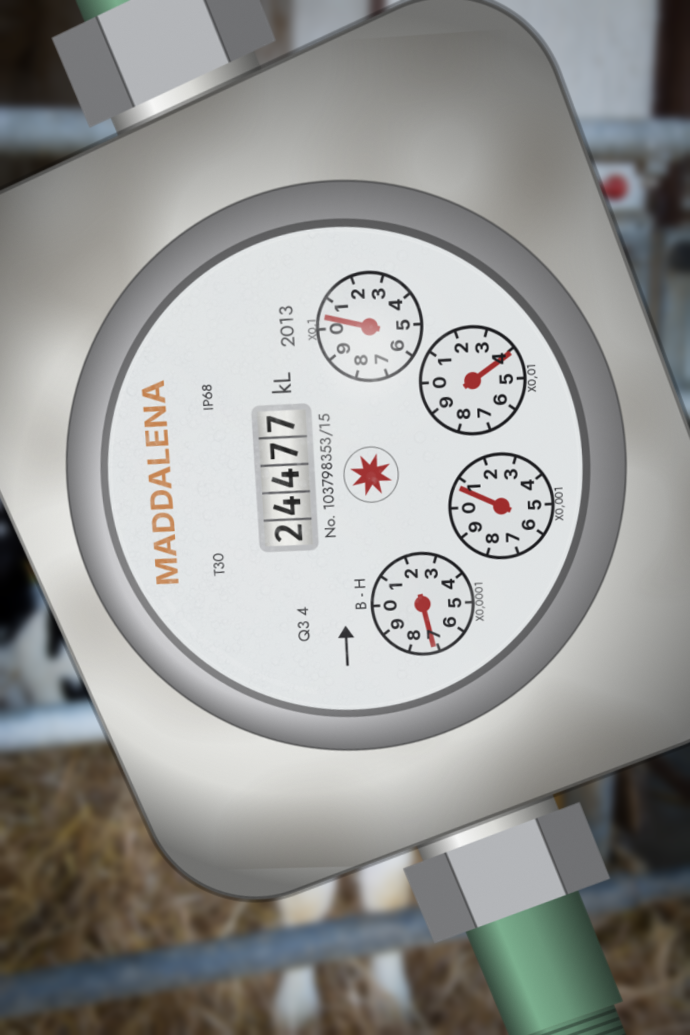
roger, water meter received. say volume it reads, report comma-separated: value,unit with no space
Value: 24477.0407,kL
